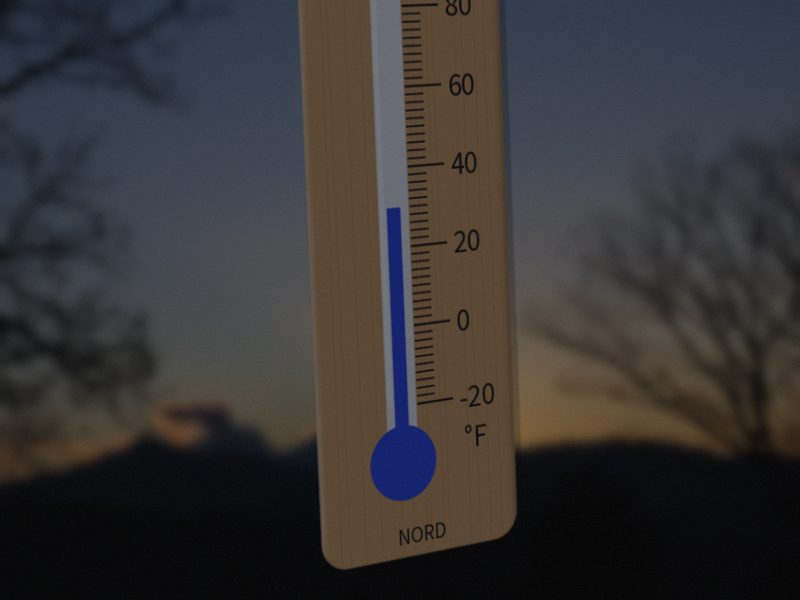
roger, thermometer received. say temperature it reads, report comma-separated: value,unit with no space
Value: 30,°F
